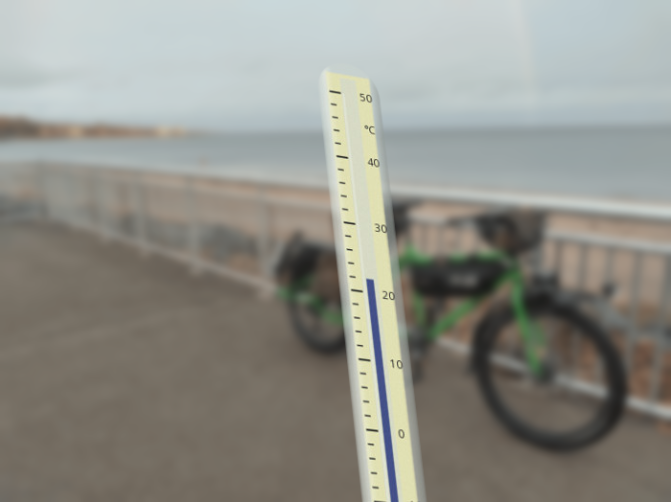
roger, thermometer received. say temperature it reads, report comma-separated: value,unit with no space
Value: 22,°C
